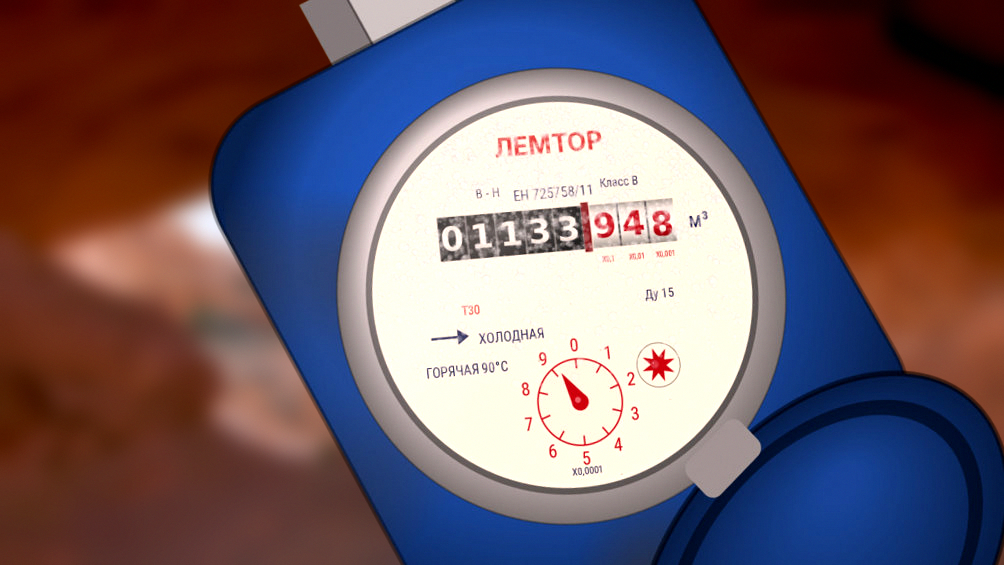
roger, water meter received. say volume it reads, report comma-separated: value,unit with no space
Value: 1133.9479,m³
